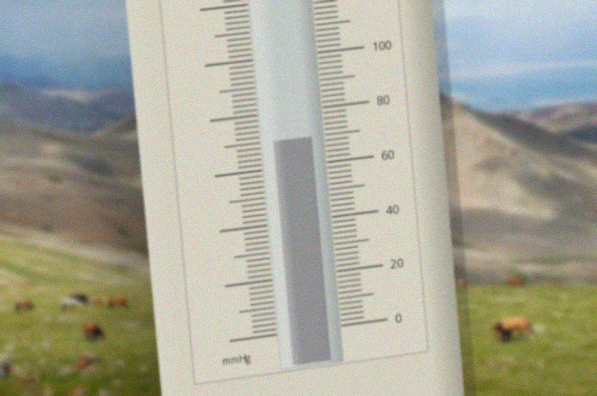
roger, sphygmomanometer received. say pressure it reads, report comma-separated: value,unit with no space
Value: 70,mmHg
